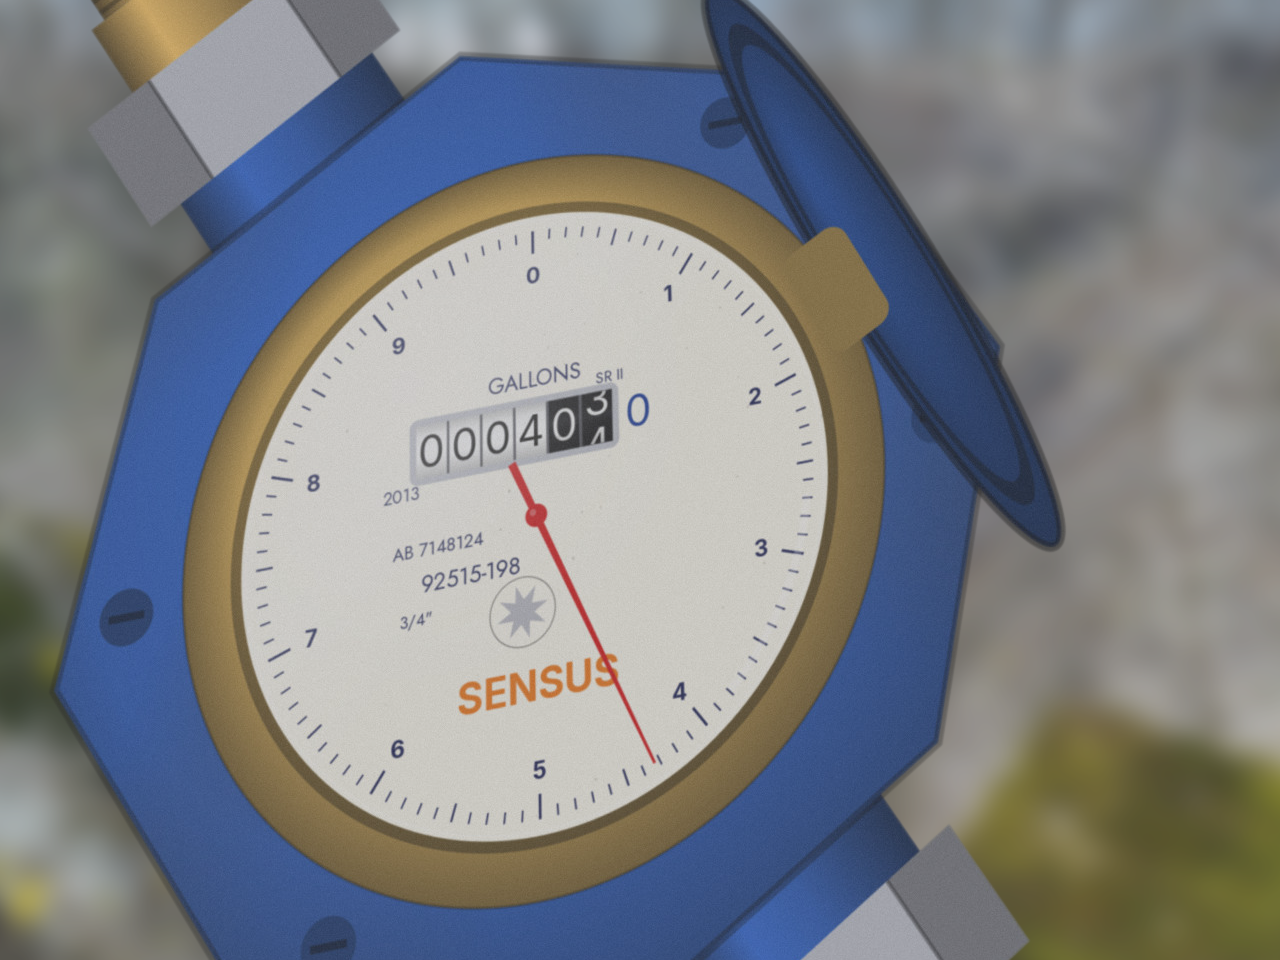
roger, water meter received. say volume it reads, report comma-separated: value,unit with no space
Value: 4034.3,gal
